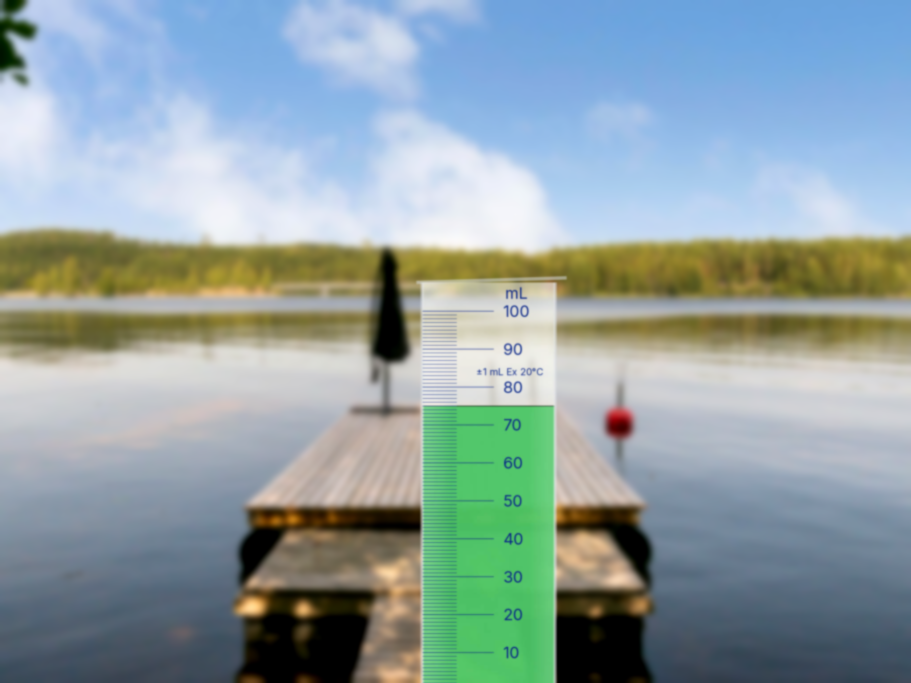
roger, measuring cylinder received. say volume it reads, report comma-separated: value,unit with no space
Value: 75,mL
